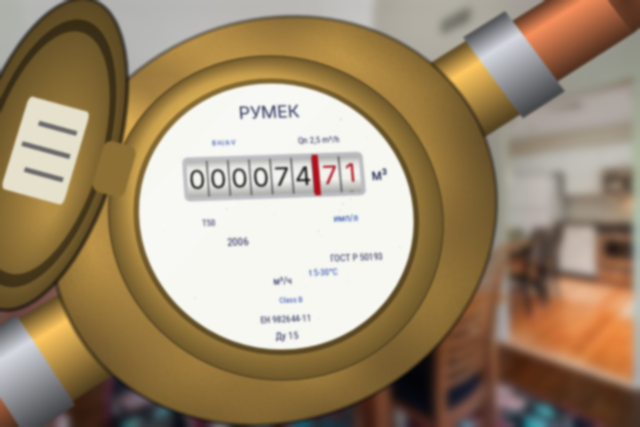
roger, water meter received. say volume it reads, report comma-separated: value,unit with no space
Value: 74.71,m³
